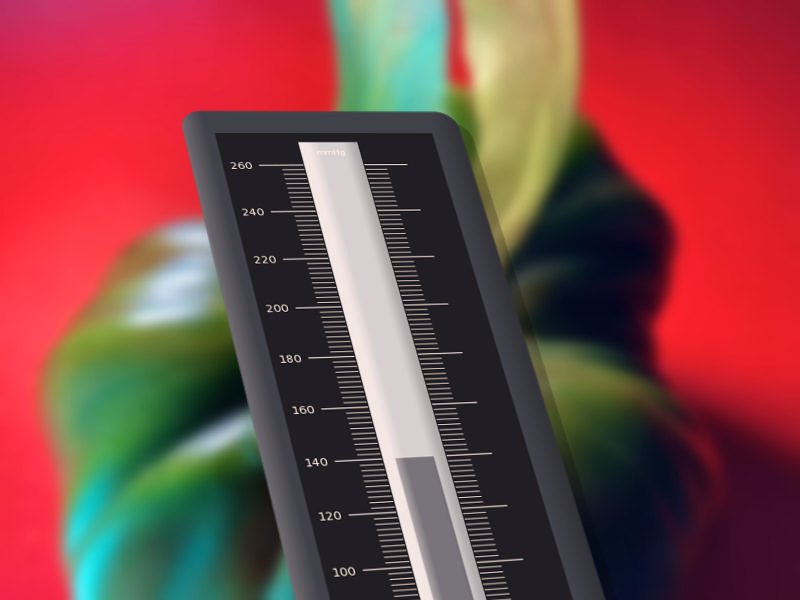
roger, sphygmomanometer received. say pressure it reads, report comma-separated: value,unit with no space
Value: 140,mmHg
